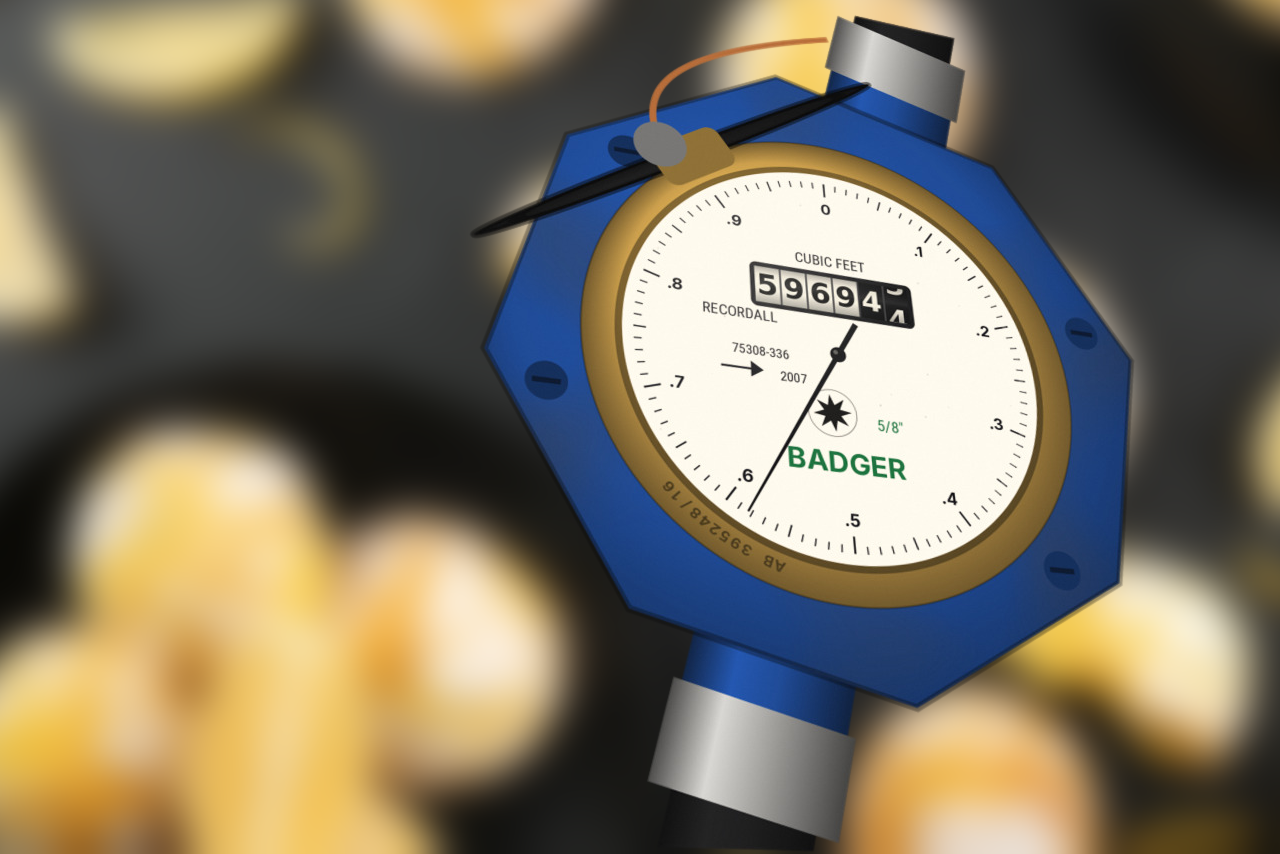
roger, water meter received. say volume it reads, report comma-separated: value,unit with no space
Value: 596943.58,ft³
